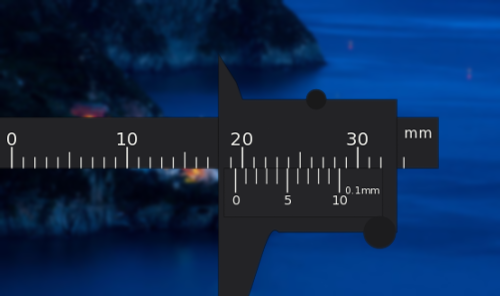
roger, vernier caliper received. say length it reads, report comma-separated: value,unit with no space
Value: 19.4,mm
